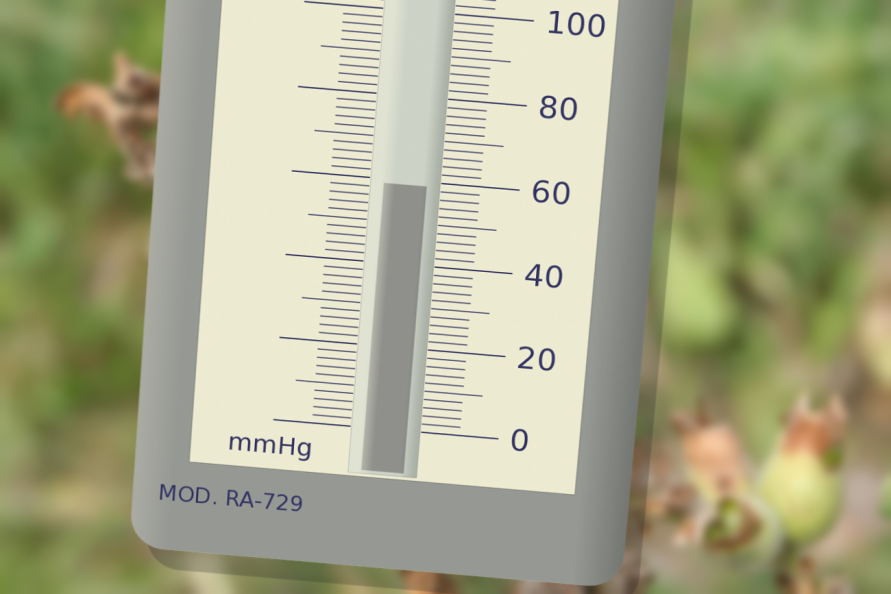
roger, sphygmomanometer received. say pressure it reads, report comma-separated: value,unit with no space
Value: 59,mmHg
